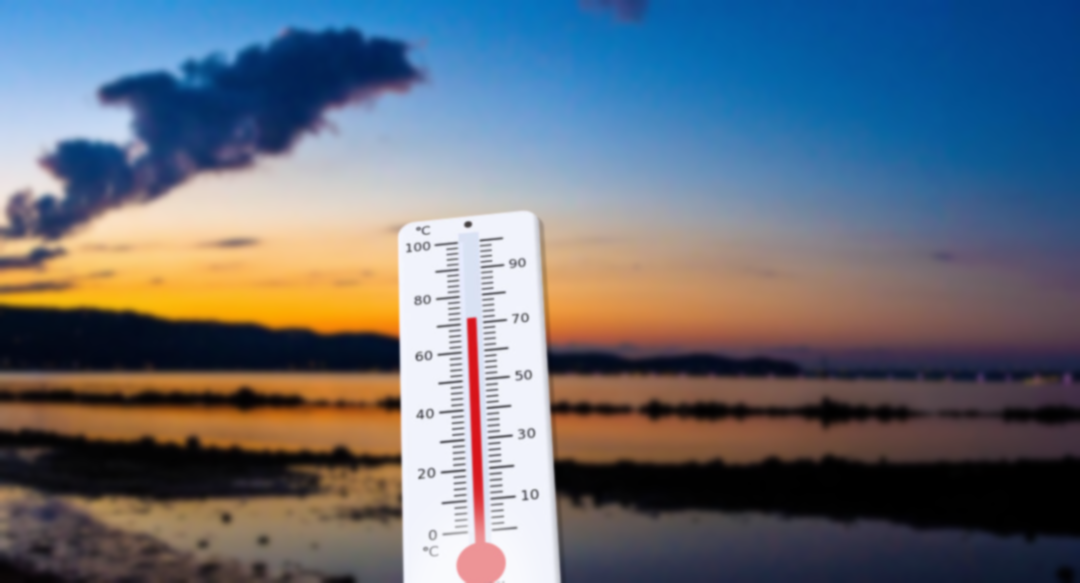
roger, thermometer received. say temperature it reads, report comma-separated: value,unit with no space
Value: 72,°C
